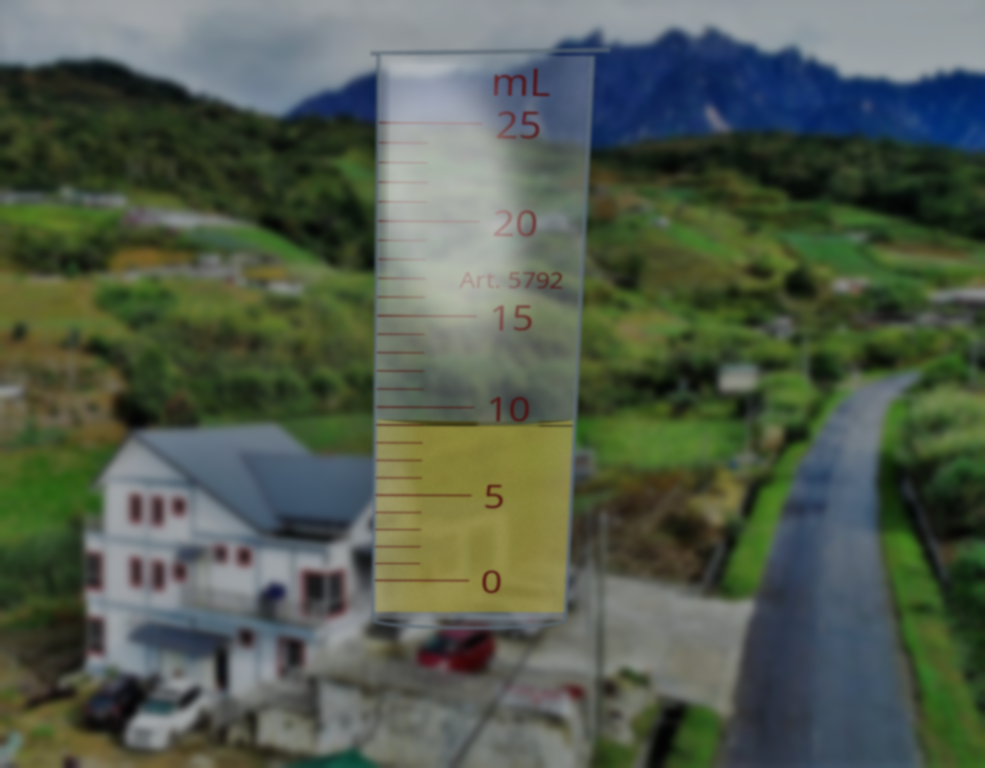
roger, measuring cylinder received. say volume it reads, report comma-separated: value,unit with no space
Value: 9,mL
